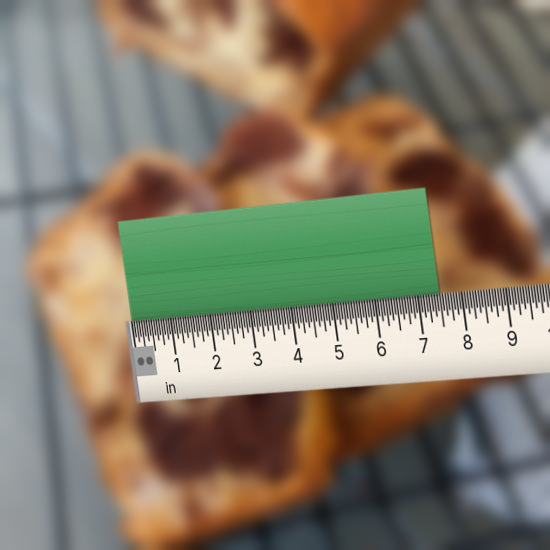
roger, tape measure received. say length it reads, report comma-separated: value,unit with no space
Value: 7.5,in
